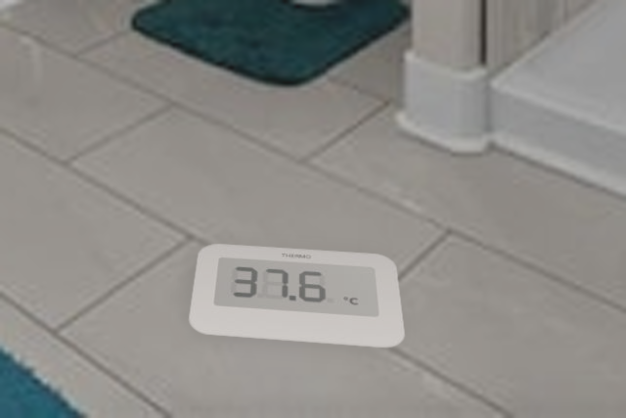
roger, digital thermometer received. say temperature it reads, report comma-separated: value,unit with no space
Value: 37.6,°C
